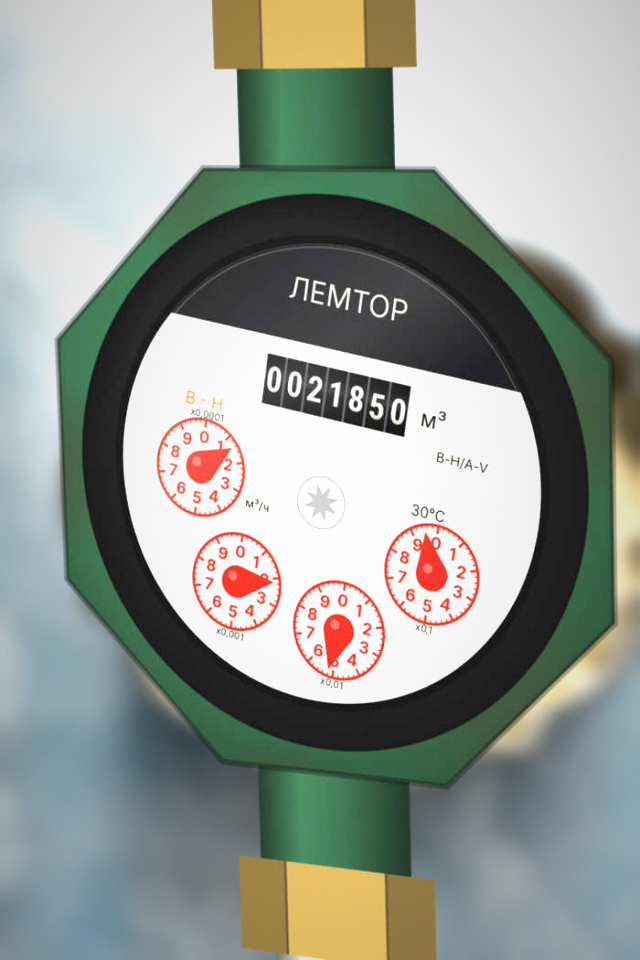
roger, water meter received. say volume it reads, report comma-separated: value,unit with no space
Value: 21849.9521,m³
